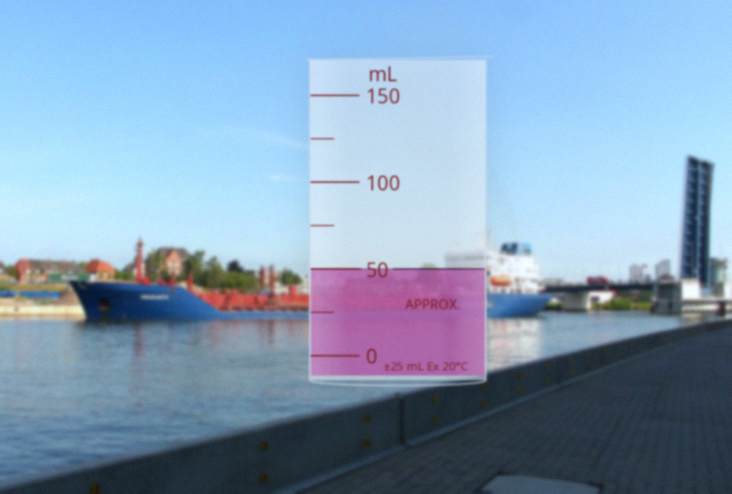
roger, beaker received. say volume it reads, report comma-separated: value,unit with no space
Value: 50,mL
